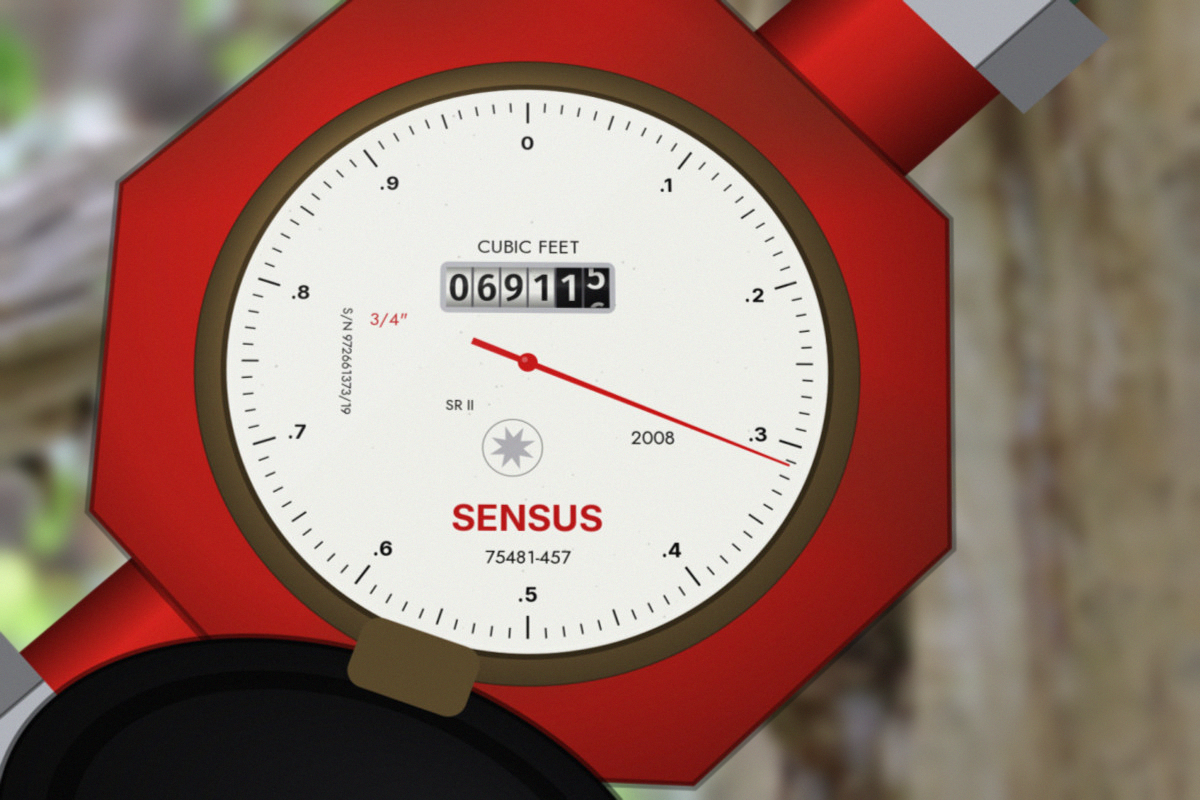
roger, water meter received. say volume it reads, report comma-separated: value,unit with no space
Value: 69115.31,ft³
